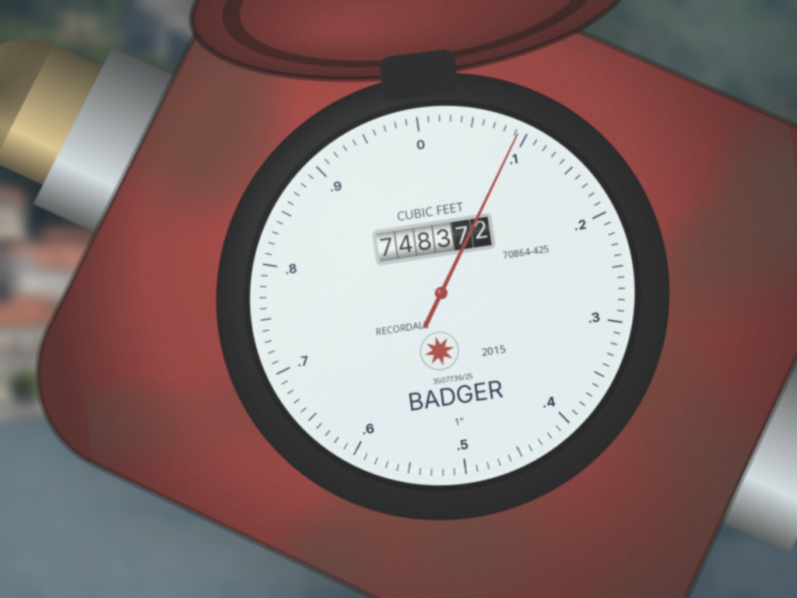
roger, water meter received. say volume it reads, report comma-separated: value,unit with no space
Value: 748372.09,ft³
